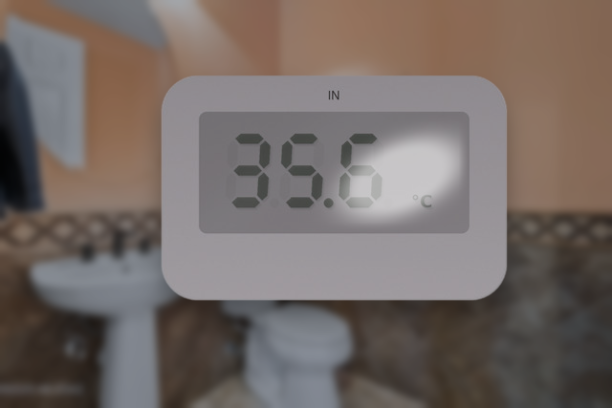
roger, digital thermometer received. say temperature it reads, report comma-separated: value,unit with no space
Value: 35.6,°C
